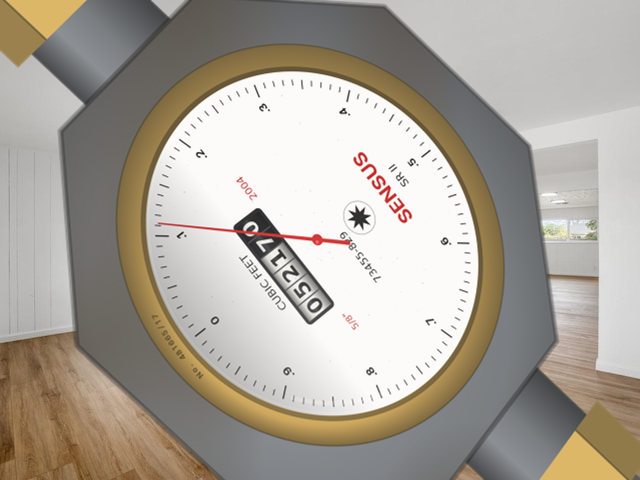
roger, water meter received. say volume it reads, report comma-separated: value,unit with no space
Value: 52170.11,ft³
